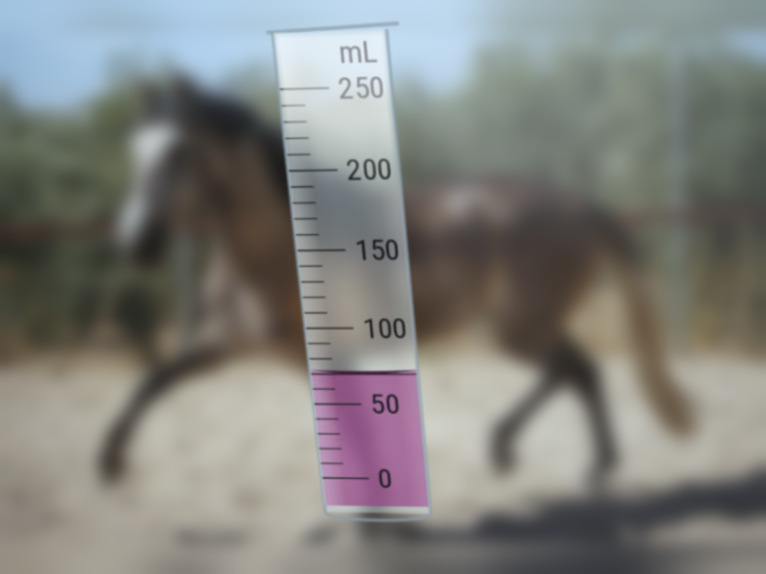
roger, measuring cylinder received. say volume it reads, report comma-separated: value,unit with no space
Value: 70,mL
